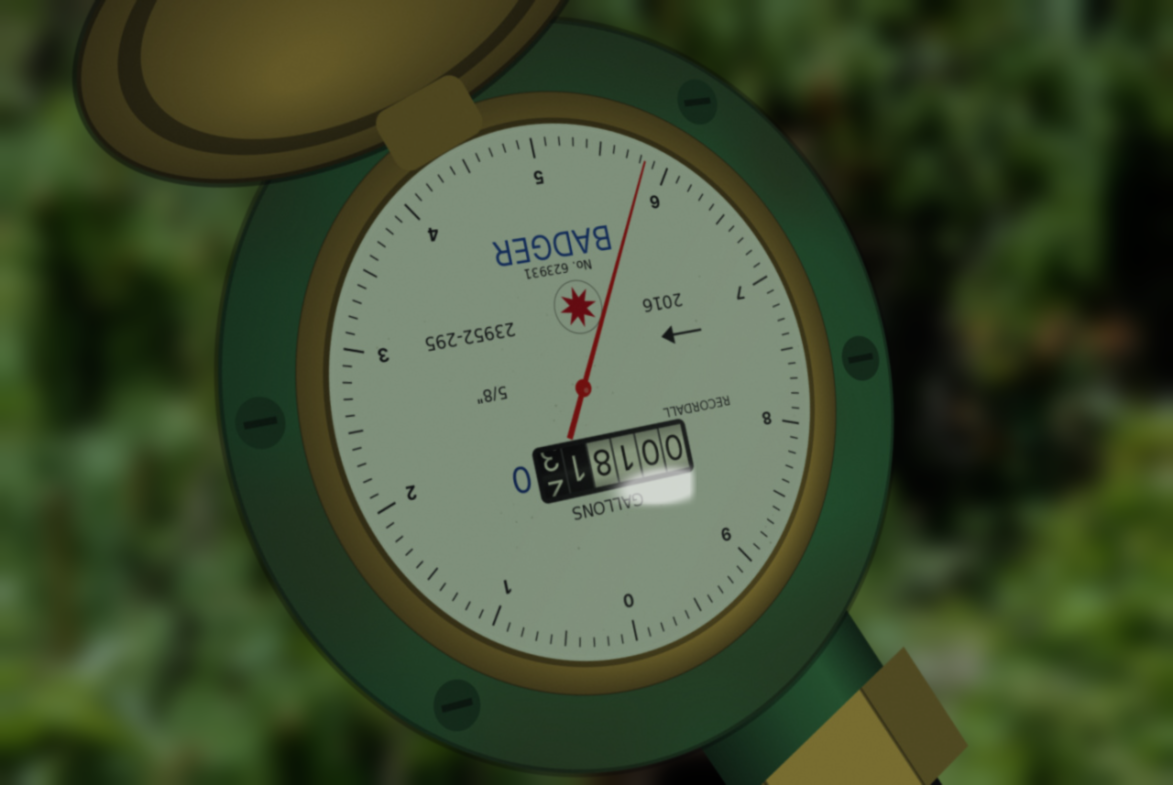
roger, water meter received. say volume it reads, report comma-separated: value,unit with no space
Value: 18125.8,gal
